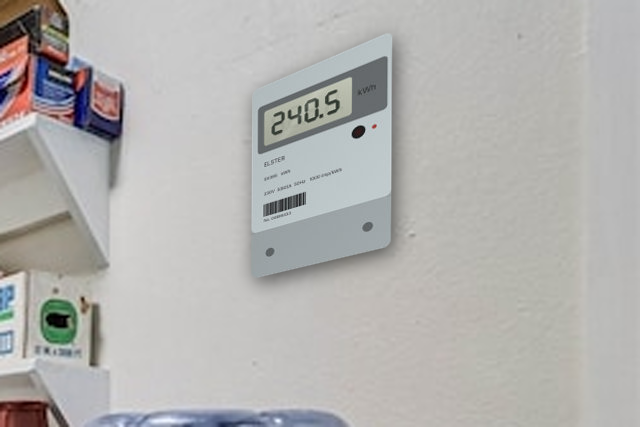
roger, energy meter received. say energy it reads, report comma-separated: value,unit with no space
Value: 240.5,kWh
